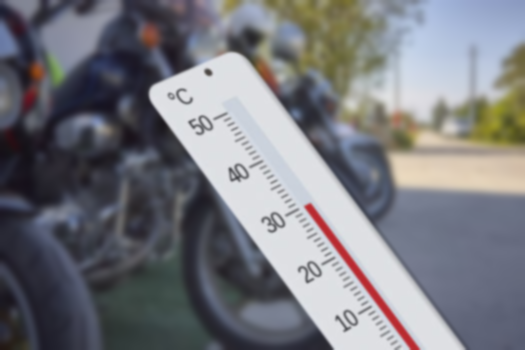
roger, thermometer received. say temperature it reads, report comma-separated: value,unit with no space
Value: 30,°C
